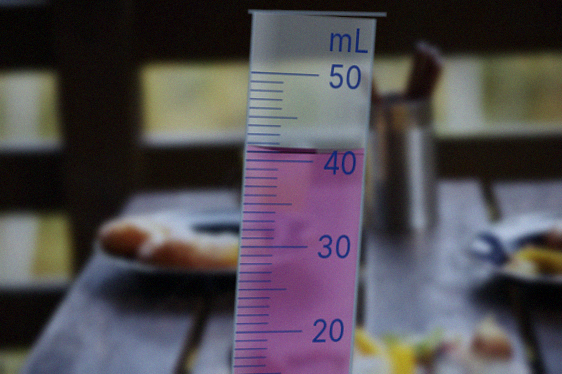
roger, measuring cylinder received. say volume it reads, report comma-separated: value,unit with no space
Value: 41,mL
